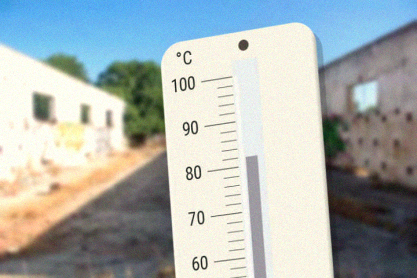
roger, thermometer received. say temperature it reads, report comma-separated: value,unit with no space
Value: 82,°C
